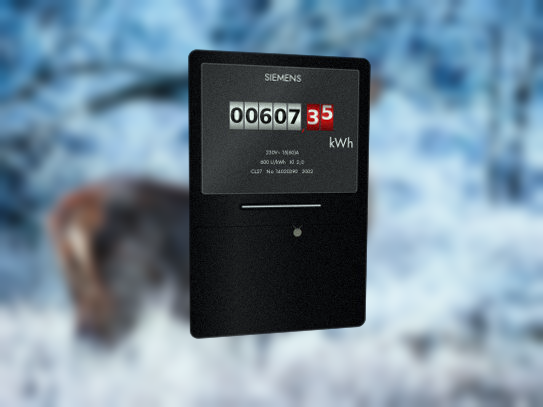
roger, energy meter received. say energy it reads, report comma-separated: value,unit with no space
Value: 607.35,kWh
